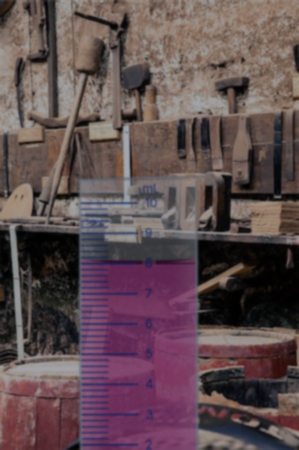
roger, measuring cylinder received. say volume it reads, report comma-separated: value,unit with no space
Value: 8,mL
